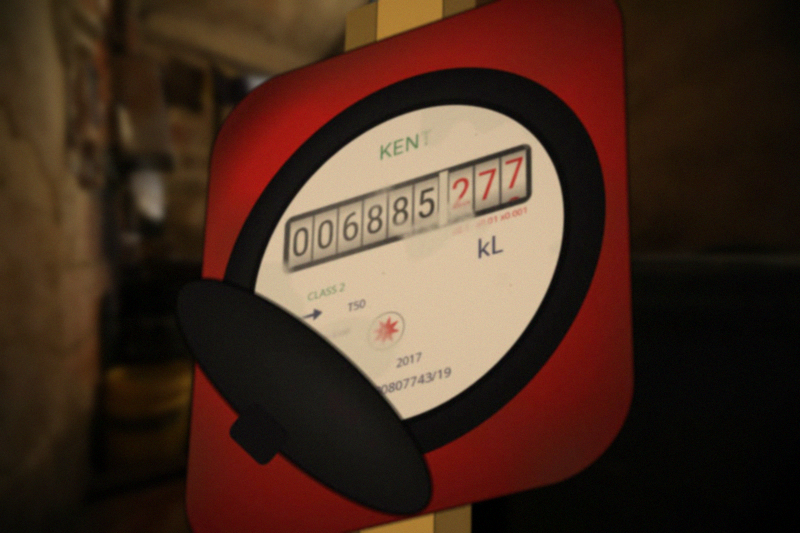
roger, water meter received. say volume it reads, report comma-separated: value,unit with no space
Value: 6885.277,kL
